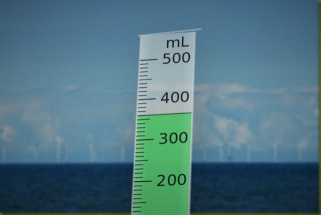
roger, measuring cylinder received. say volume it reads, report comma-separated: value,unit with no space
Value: 360,mL
